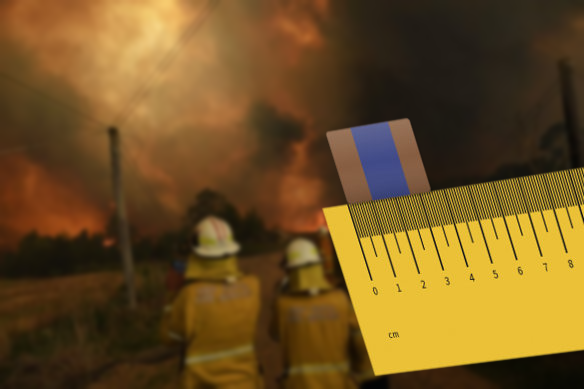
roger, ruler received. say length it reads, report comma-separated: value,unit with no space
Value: 3.5,cm
